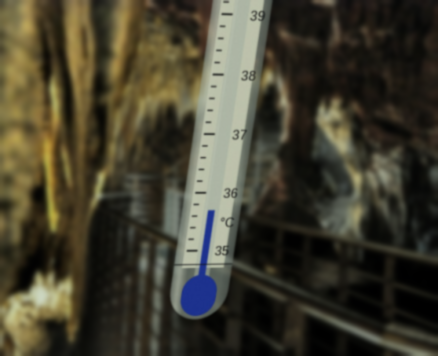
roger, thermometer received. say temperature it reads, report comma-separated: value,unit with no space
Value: 35.7,°C
